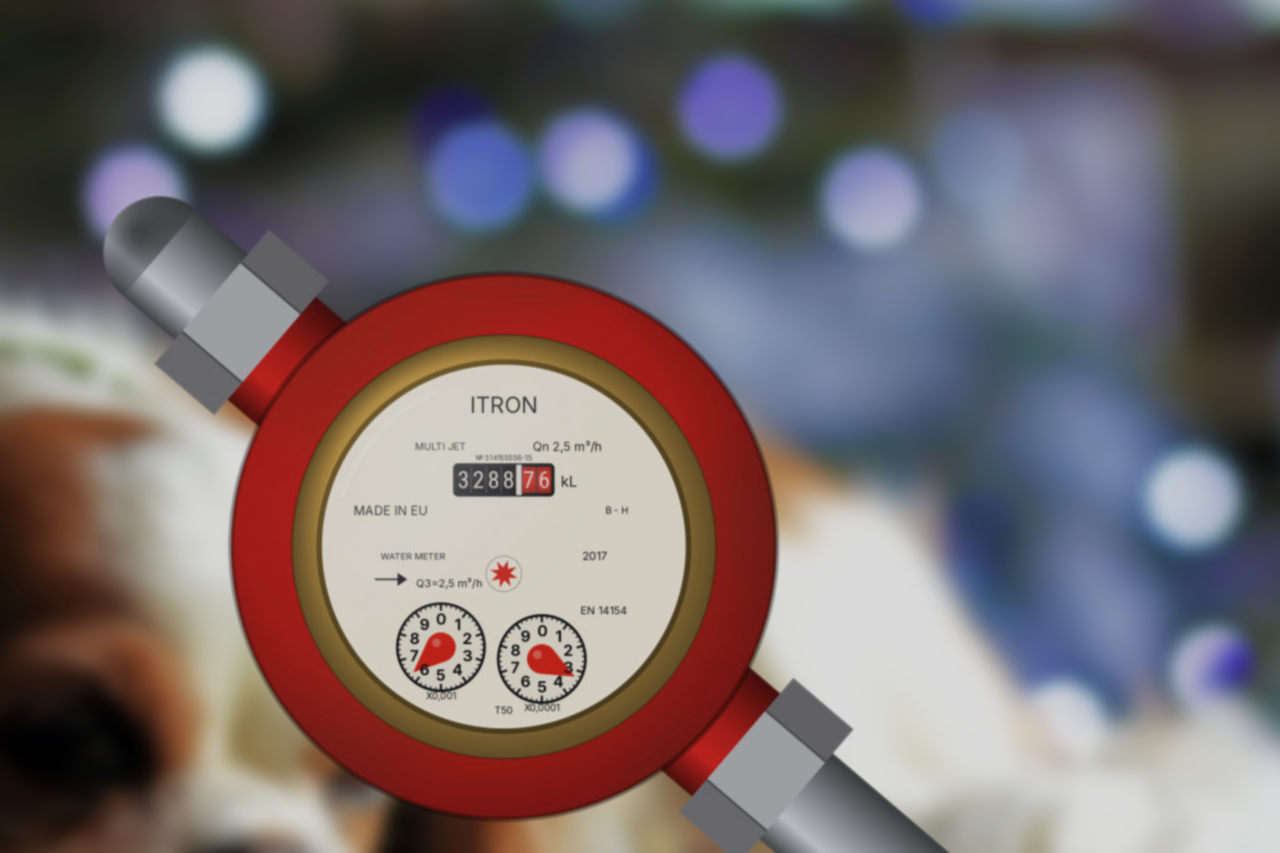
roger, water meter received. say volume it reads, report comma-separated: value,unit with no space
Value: 3288.7663,kL
